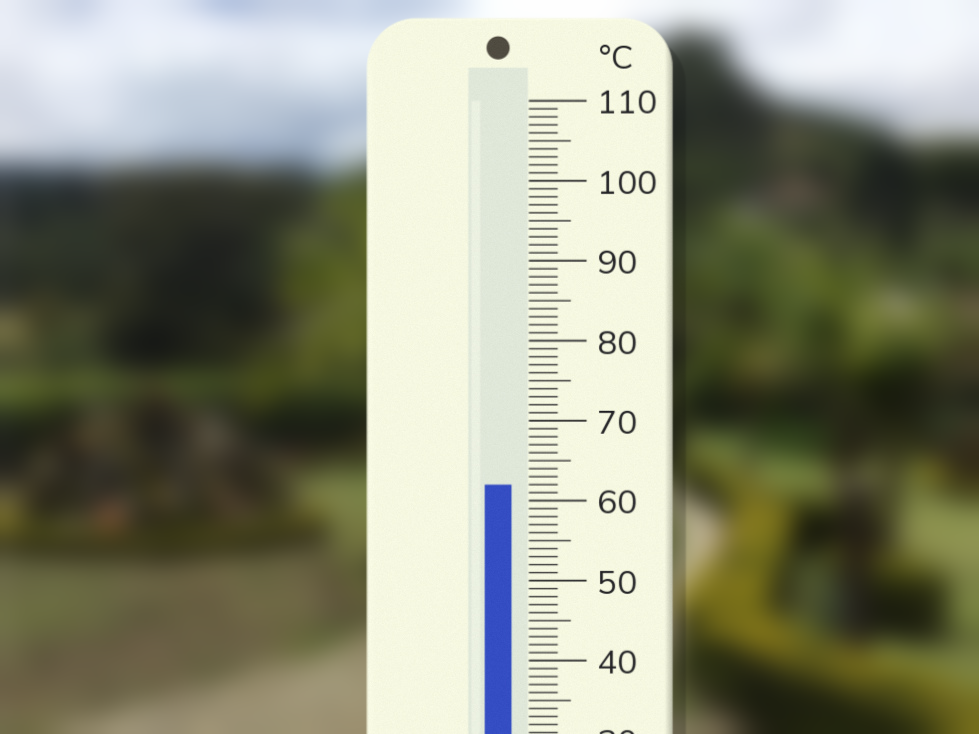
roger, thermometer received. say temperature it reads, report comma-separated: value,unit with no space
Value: 62,°C
